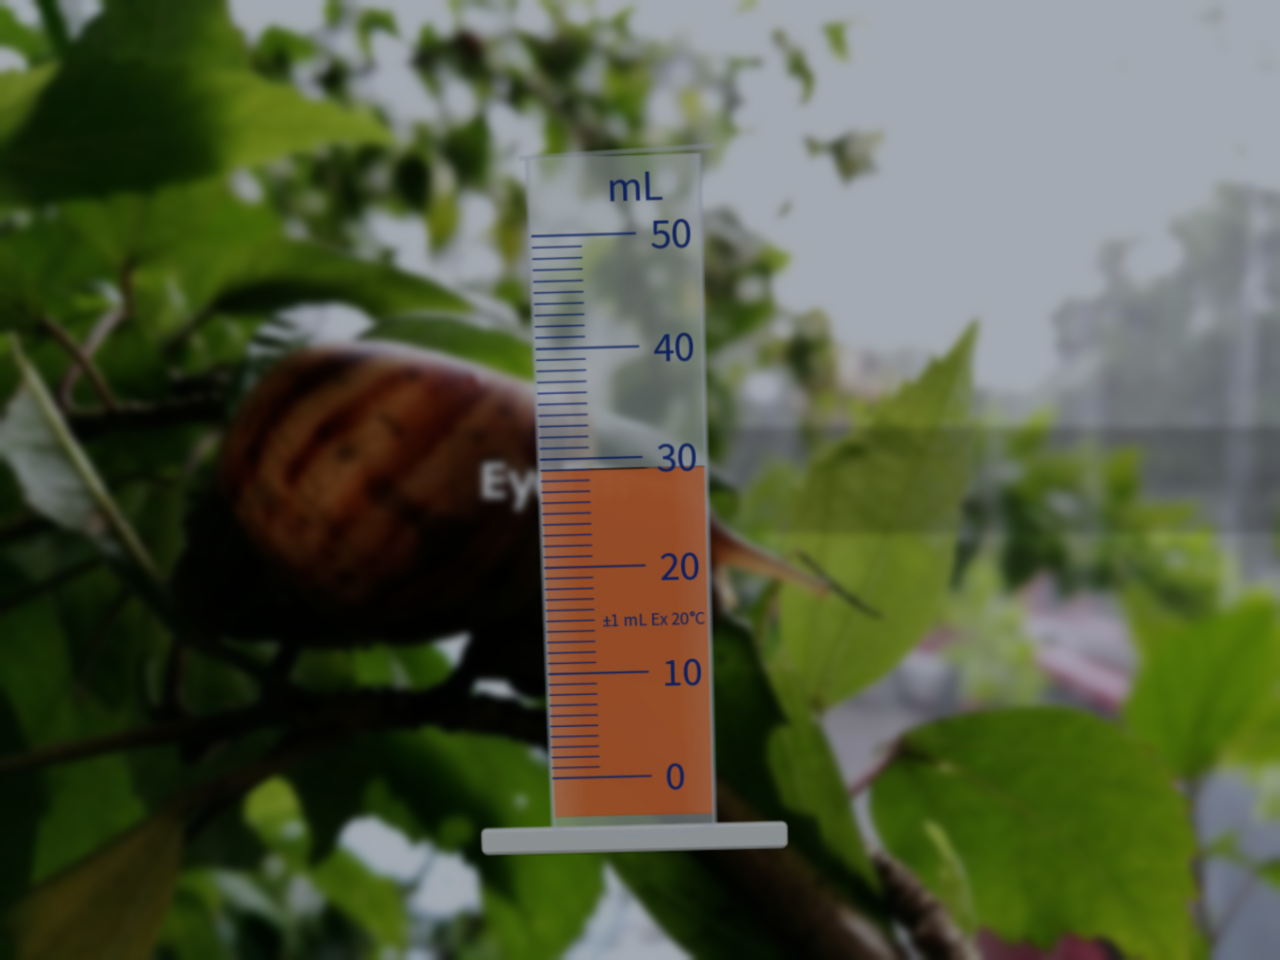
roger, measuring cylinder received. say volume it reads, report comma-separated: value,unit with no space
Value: 29,mL
